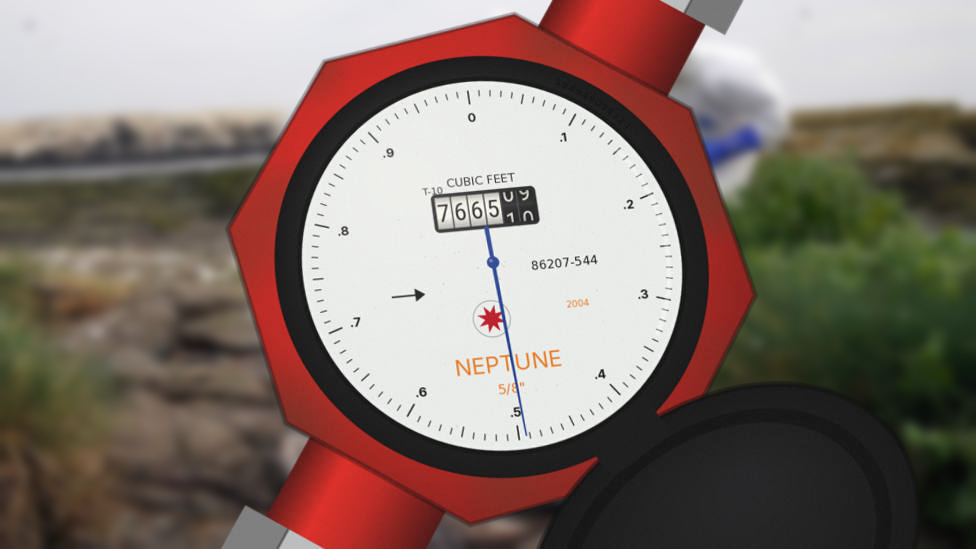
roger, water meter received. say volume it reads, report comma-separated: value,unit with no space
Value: 766509.49,ft³
